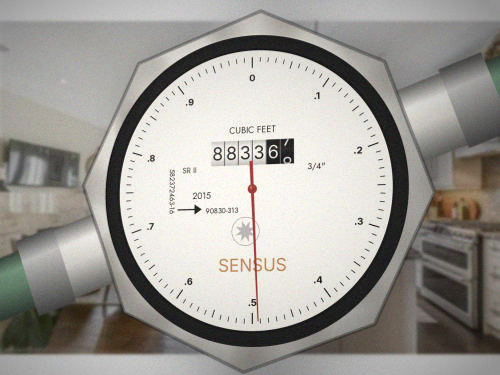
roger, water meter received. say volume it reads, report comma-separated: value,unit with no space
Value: 883367.49,ft³
